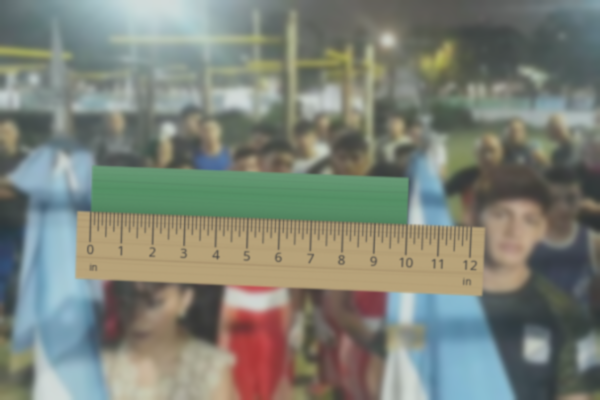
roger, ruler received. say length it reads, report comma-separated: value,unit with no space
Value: 10,in
